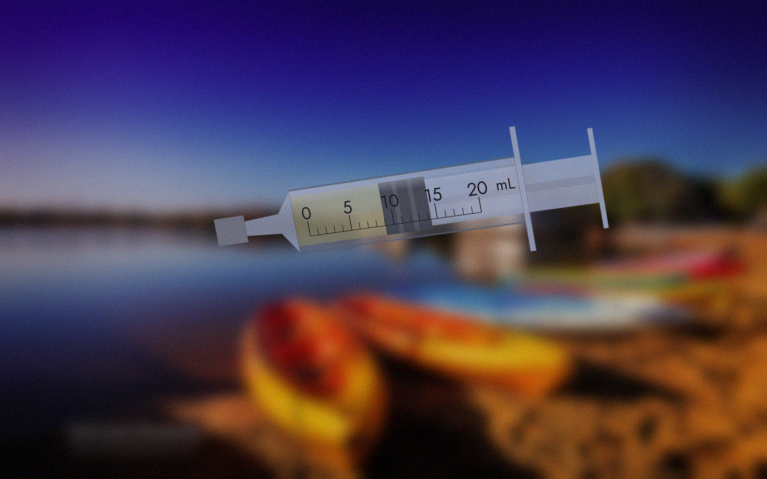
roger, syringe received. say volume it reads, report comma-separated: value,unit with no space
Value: 9,mL
